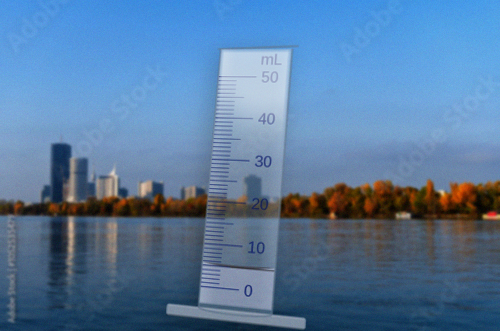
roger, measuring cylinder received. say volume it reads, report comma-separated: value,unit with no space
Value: 5,mL
